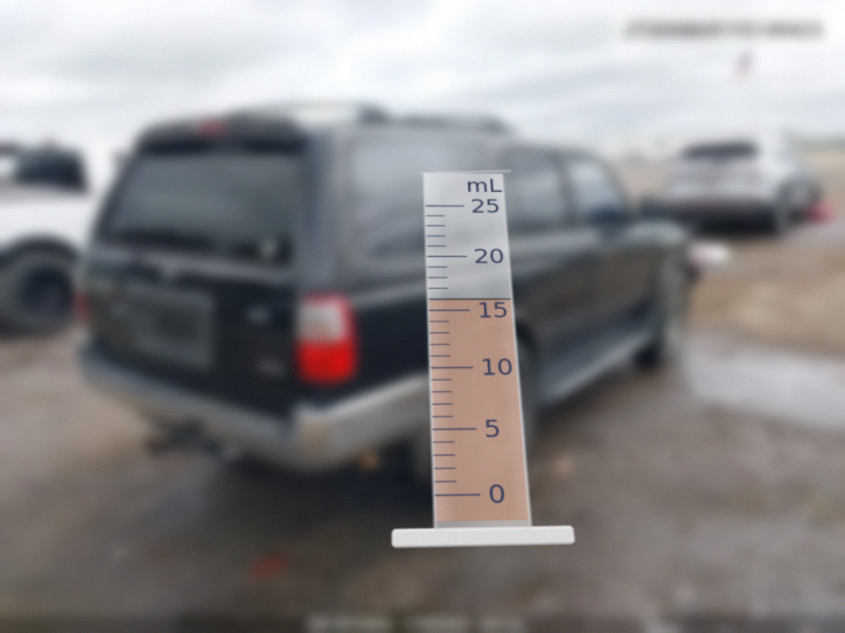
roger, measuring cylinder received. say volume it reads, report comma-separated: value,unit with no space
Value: 16,mL
